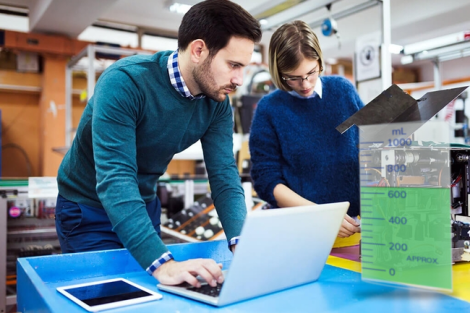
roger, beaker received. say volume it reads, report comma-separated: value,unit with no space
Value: 650,mL
